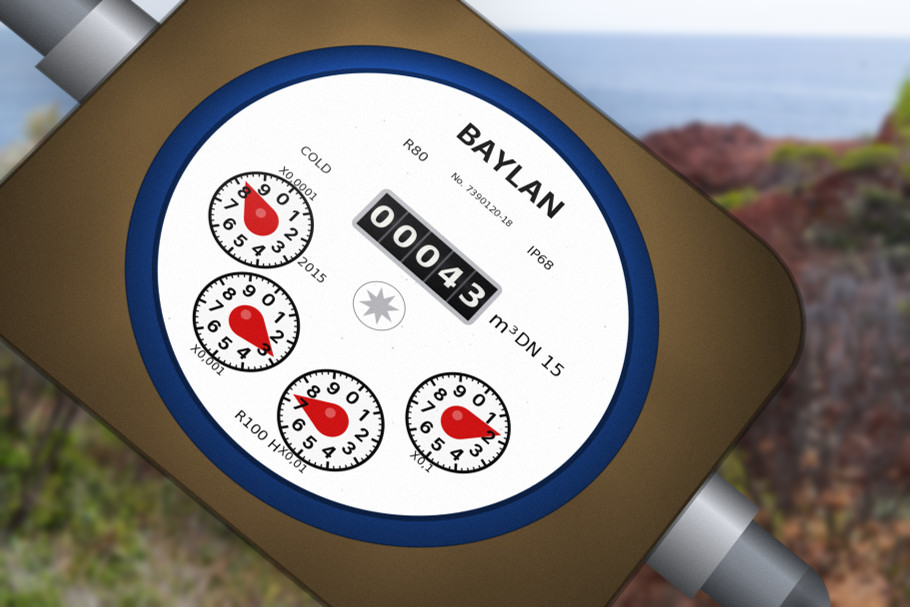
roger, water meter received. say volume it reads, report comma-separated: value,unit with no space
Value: 43.1728,m³
